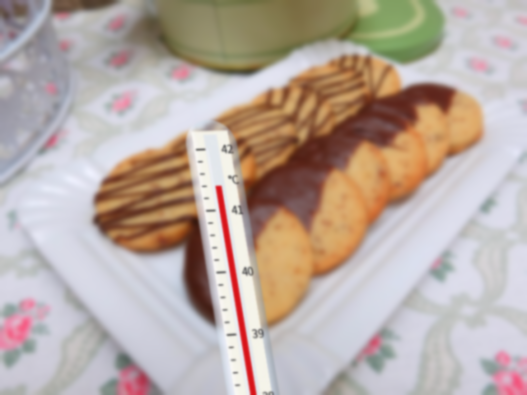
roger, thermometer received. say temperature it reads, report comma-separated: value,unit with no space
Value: 41.4,°C
